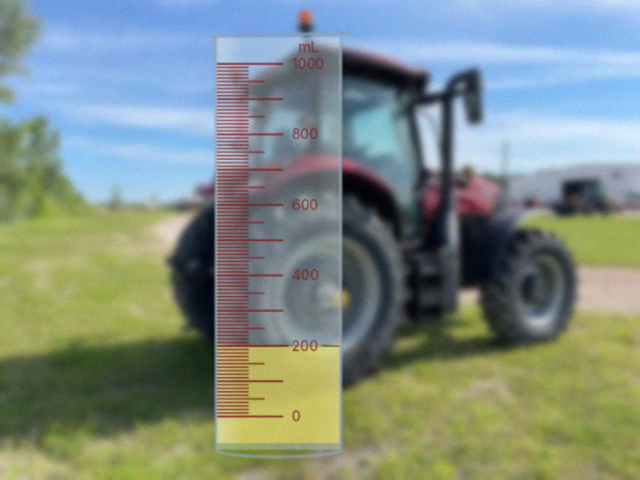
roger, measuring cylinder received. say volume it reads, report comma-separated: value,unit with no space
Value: 200,mL
